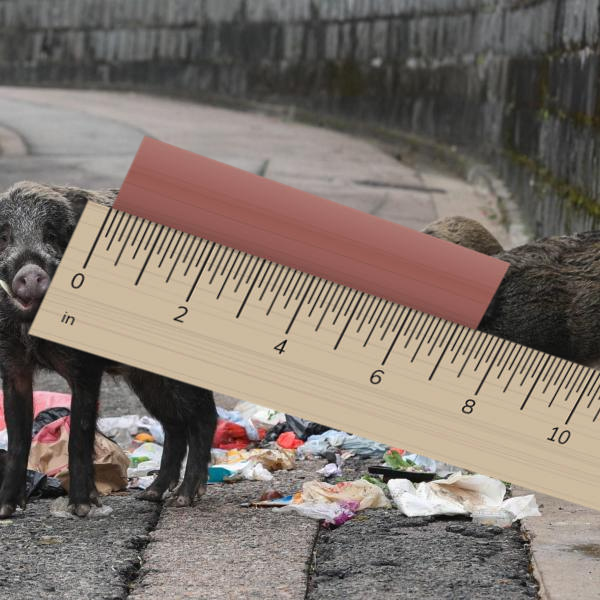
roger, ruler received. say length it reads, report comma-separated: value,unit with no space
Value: 7.375,in
